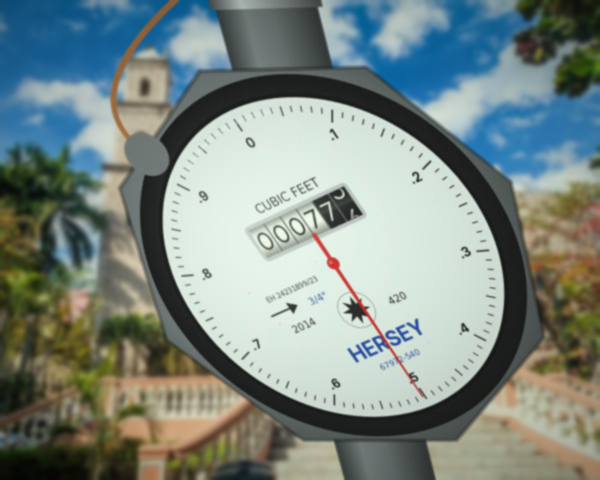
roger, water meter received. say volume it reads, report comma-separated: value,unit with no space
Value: 775.50,ft³
